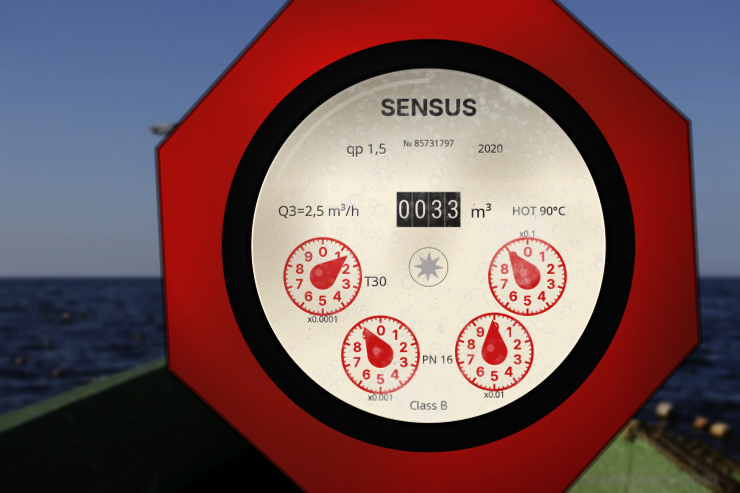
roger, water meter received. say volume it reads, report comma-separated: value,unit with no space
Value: 33.8991,m³
